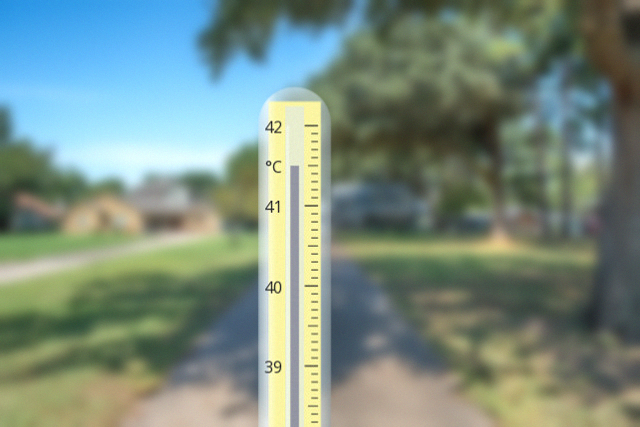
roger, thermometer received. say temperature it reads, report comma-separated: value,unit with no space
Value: 41.5,°C
